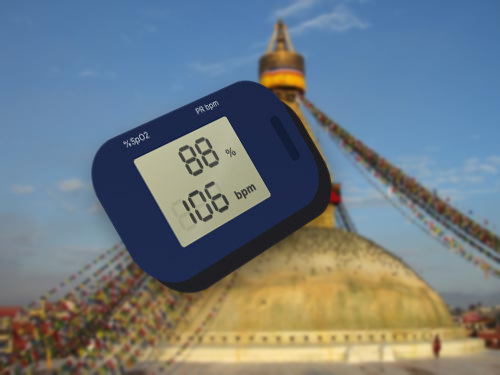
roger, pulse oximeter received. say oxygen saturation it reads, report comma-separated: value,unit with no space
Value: 88,%
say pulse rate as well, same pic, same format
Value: 106,bpm
